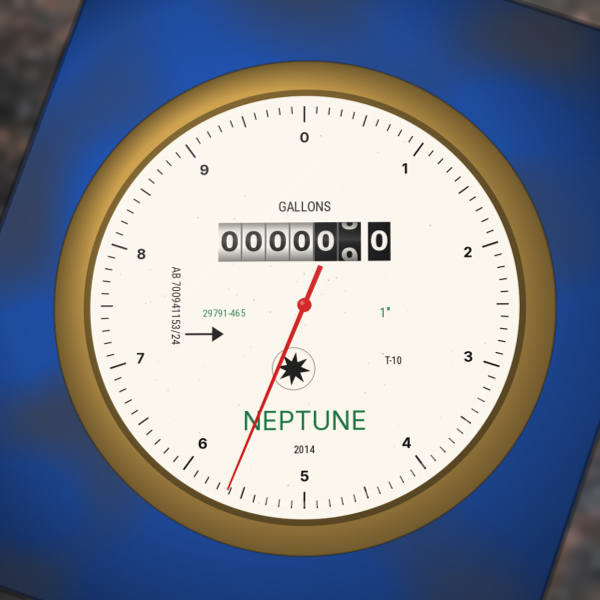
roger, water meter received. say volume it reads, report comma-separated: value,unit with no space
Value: 85.6,gal
